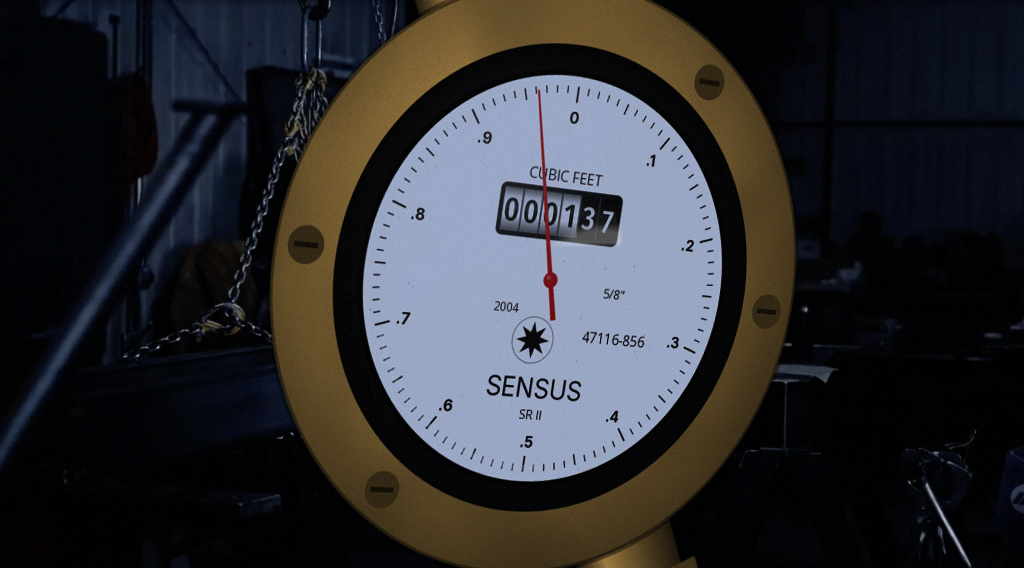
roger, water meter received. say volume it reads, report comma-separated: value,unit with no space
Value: 136.96,ft³
